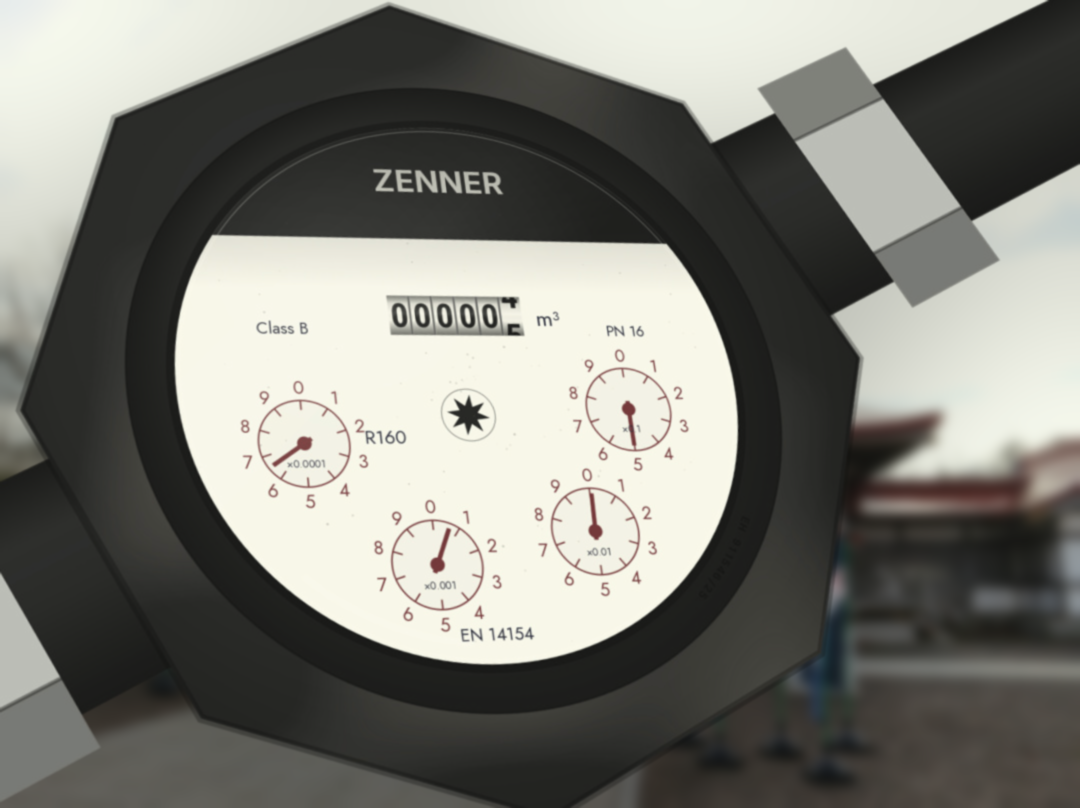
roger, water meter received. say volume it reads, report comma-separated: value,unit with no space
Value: 4.5006,m³
